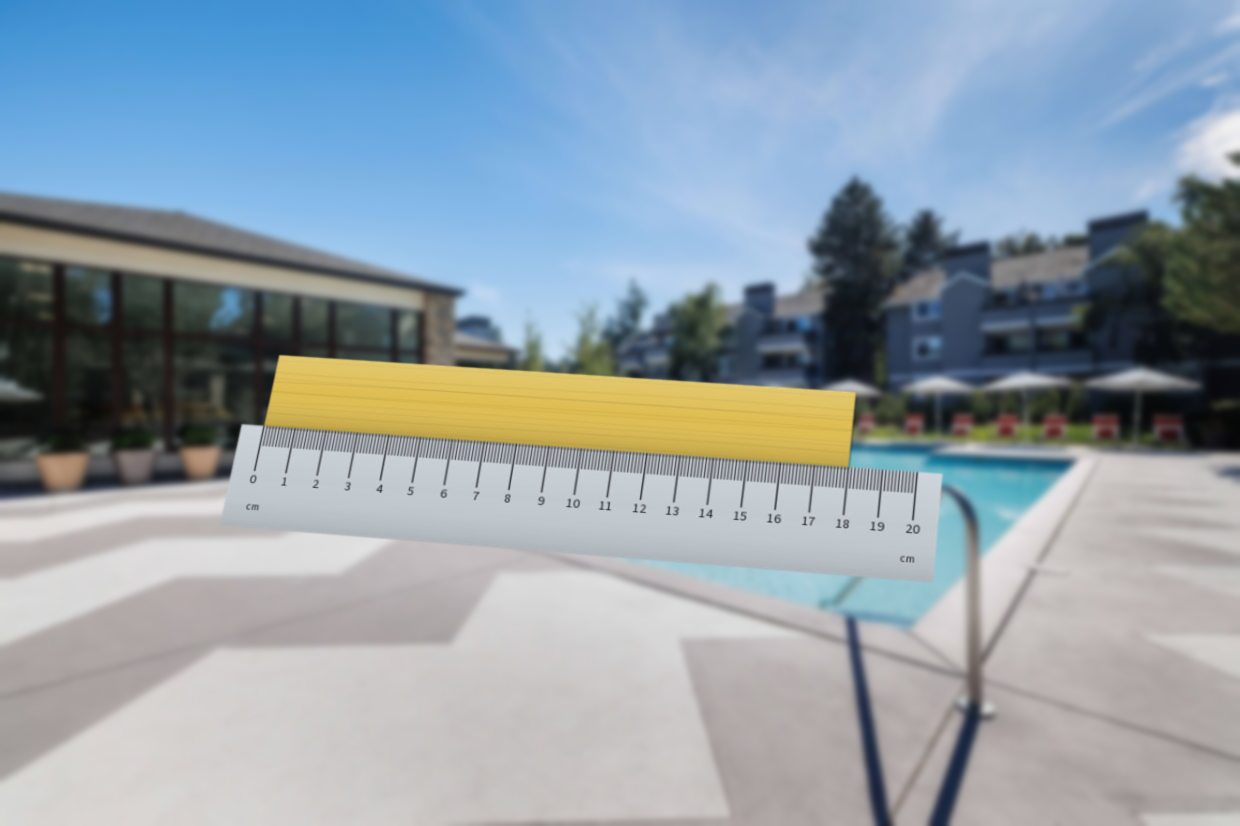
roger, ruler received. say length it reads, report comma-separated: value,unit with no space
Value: 18,cm
